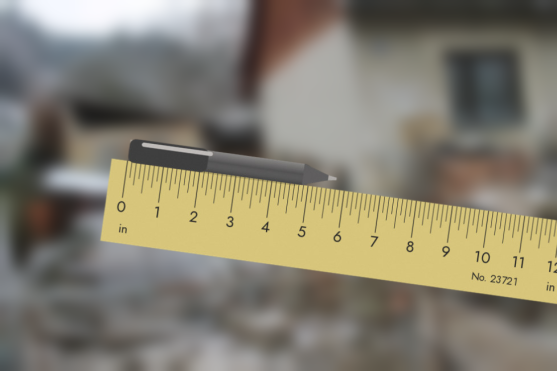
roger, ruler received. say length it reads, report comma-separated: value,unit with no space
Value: 5.75,in
